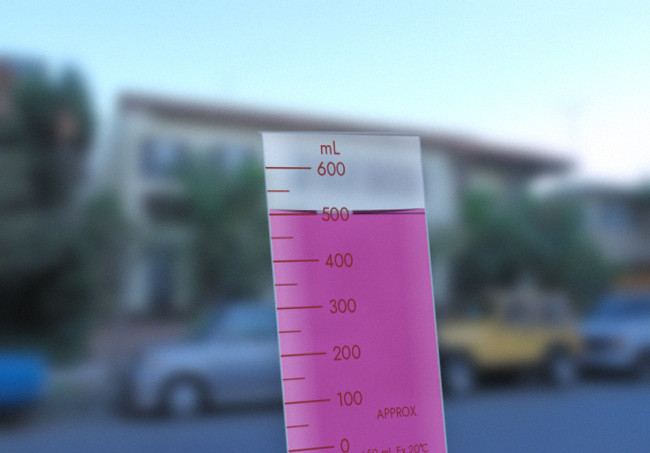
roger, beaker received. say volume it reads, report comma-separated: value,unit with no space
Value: 500,mL
